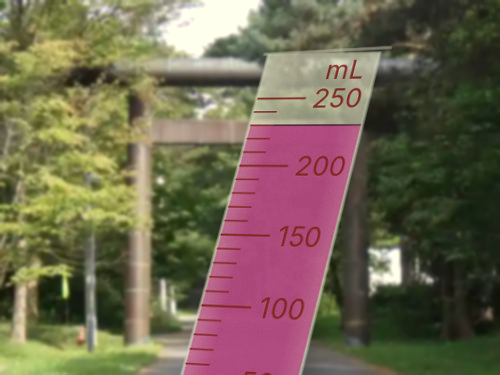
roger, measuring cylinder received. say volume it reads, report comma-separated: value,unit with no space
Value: 230,mL
